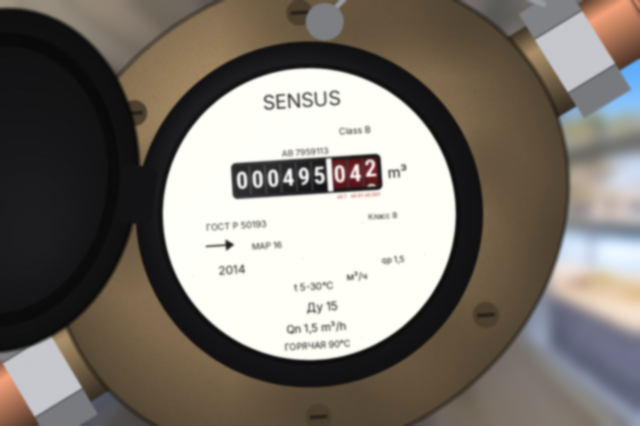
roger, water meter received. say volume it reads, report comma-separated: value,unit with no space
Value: 495.042,m³
